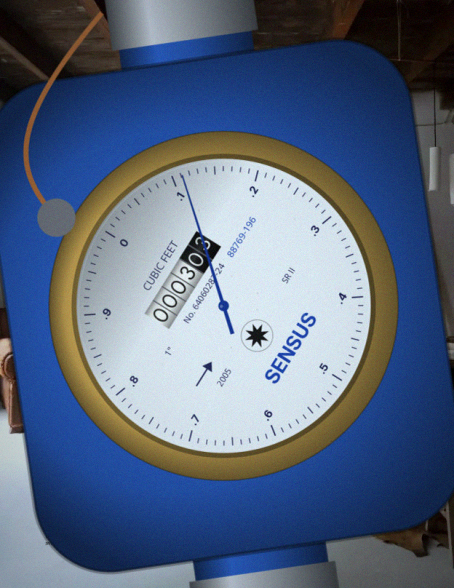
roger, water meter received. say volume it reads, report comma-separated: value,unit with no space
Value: 303.11,ft³
